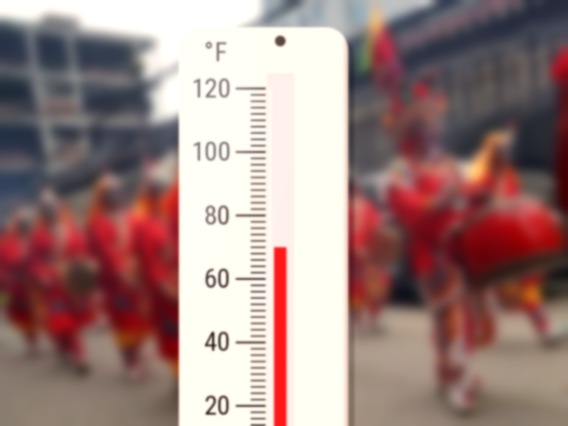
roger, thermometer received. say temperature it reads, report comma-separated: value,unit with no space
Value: 70,°F
